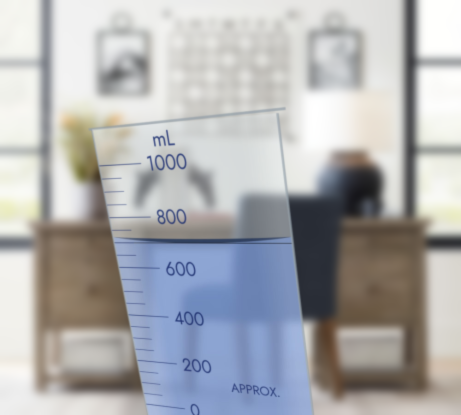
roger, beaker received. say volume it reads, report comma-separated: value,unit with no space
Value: 700,mL
